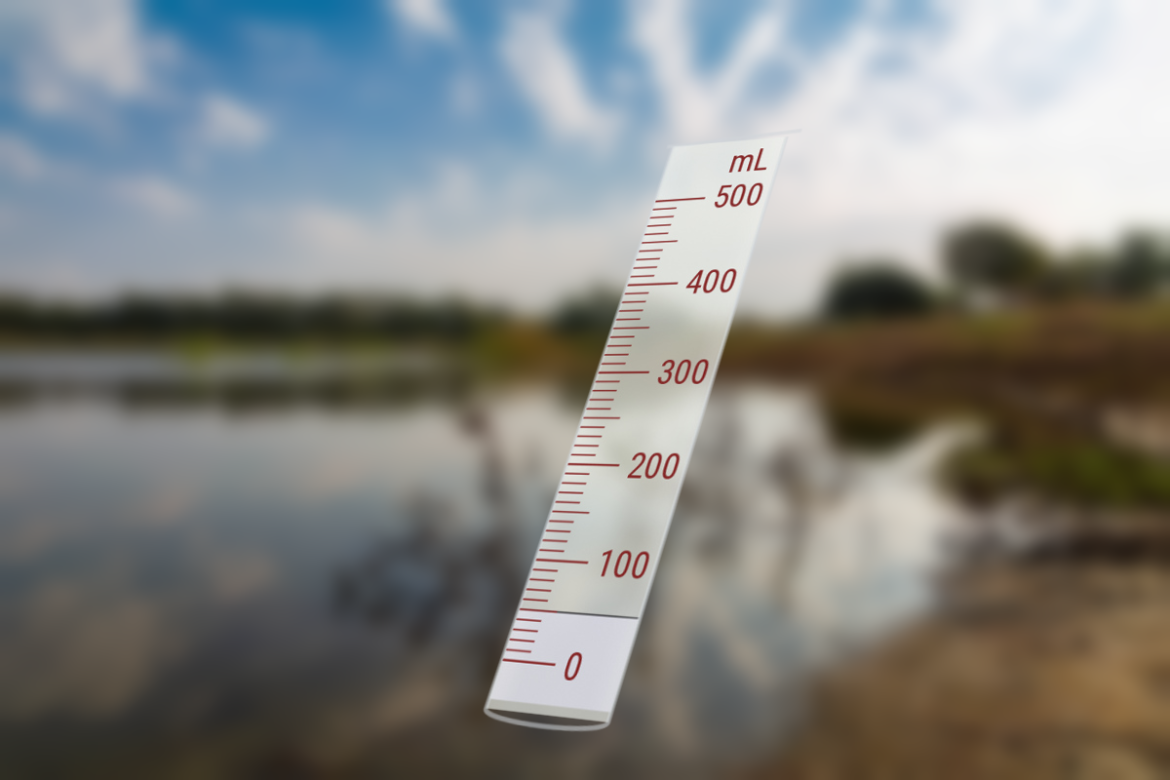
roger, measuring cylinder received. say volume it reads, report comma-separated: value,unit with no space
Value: 50,mL
